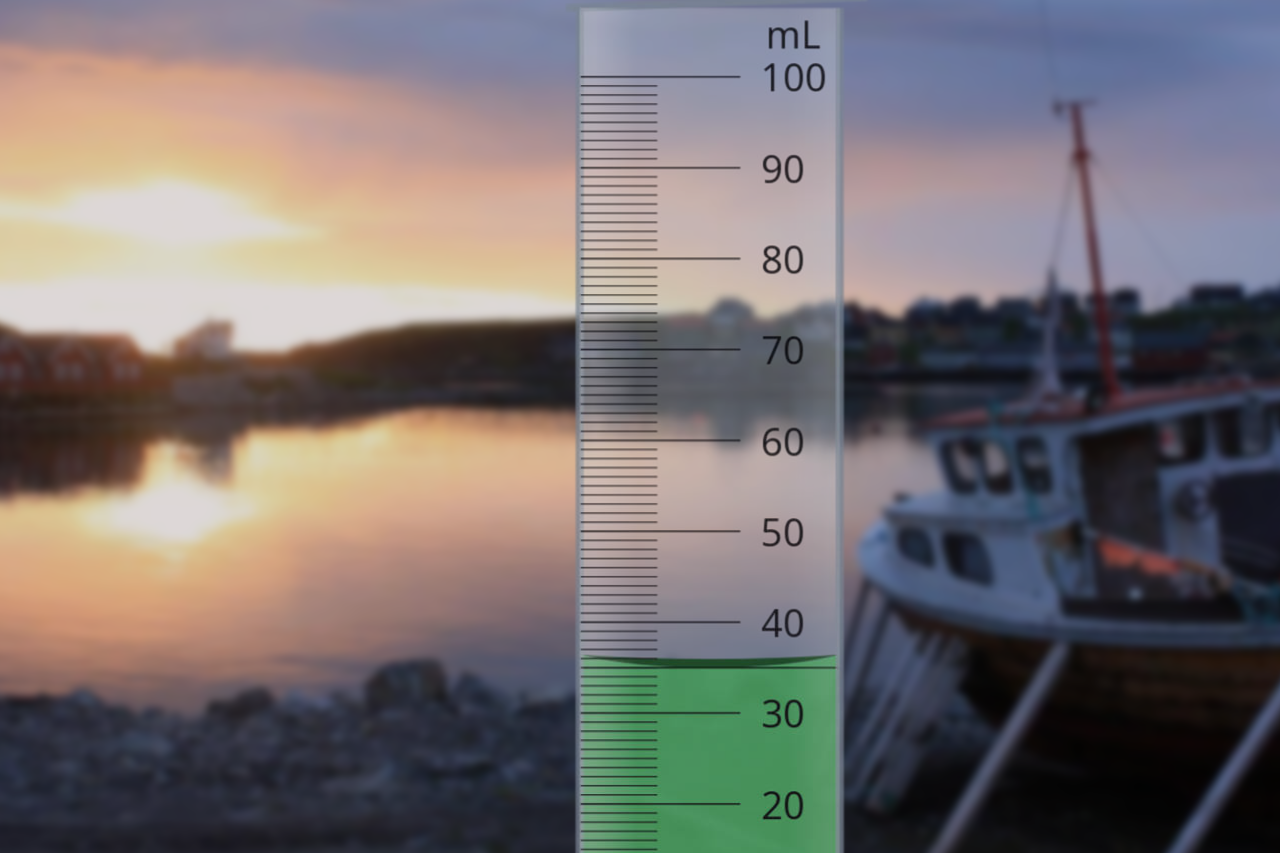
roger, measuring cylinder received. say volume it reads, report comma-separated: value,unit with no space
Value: 35,mL
